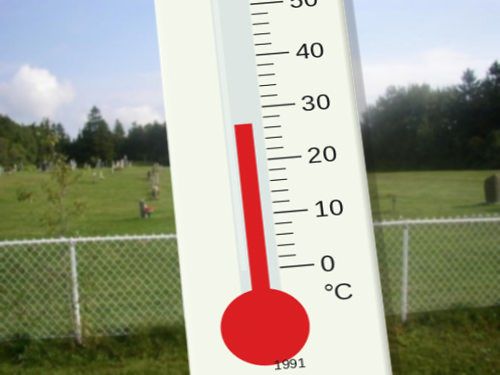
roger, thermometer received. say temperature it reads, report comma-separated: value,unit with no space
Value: 27,°C
